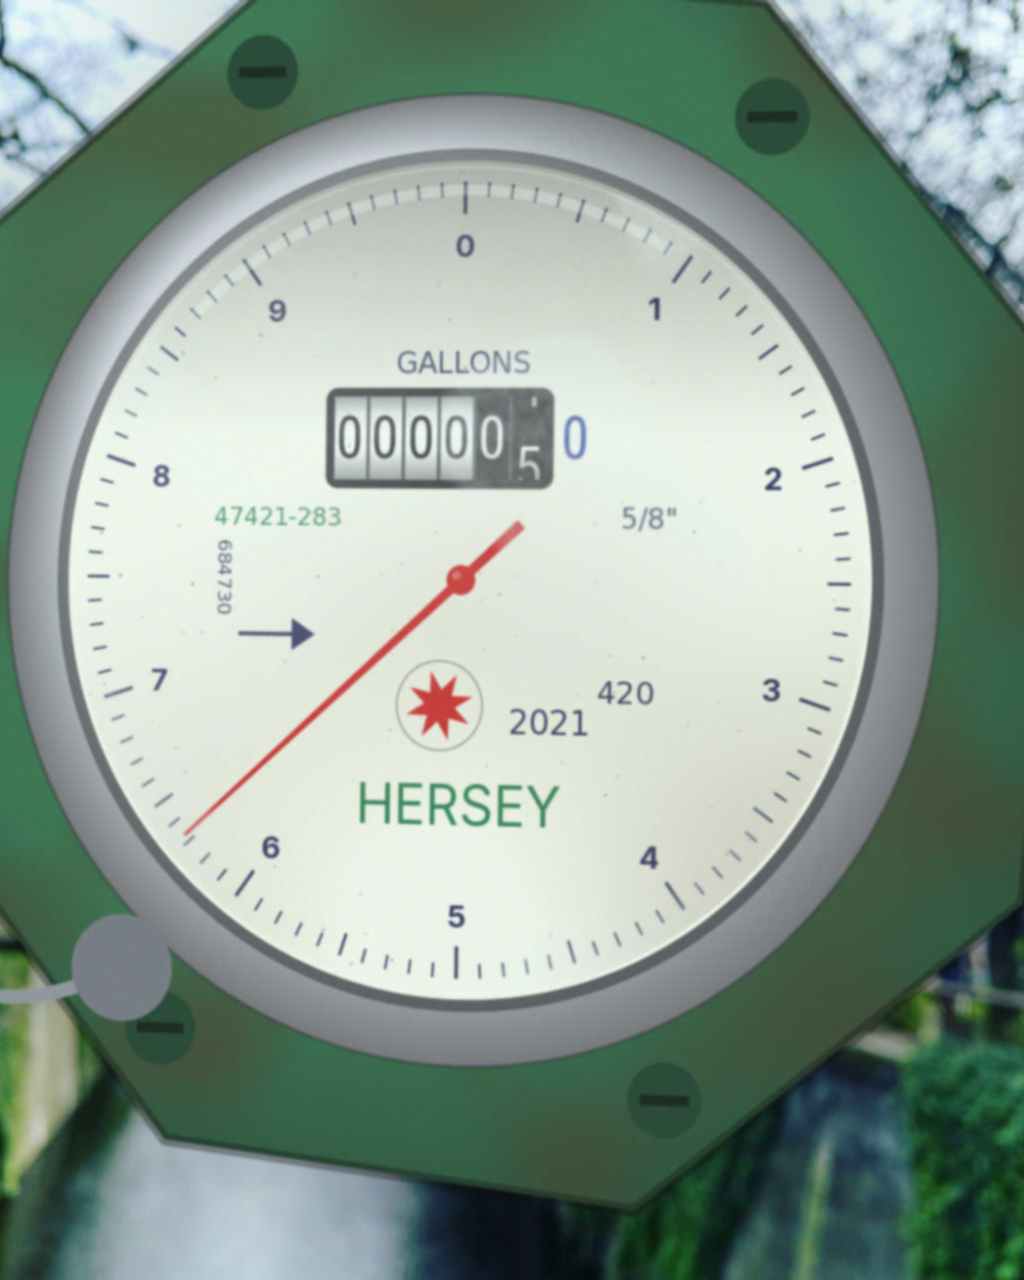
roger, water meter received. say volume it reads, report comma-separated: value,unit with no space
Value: 46.3,gal
